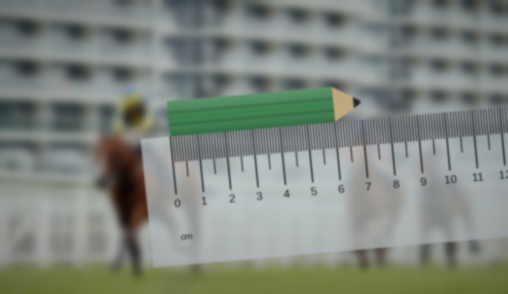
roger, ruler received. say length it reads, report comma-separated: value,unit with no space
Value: 7,cm
